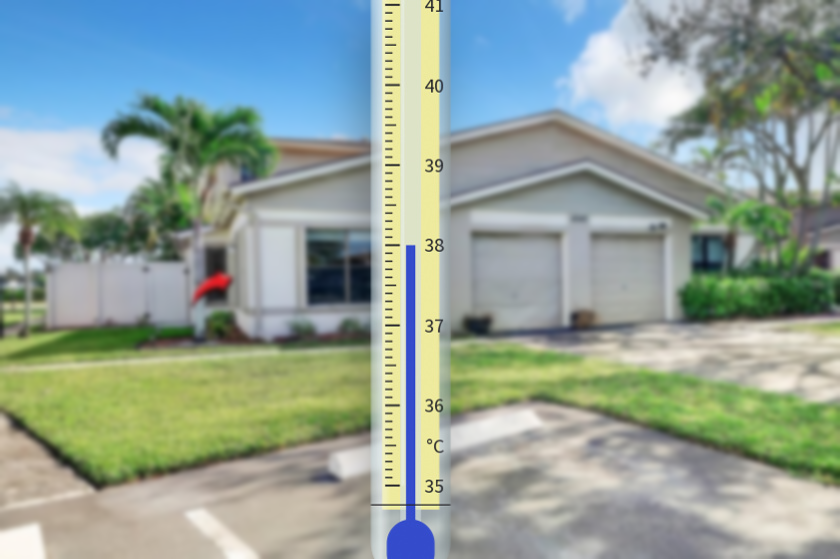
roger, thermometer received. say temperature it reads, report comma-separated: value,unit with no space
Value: 38,°C
